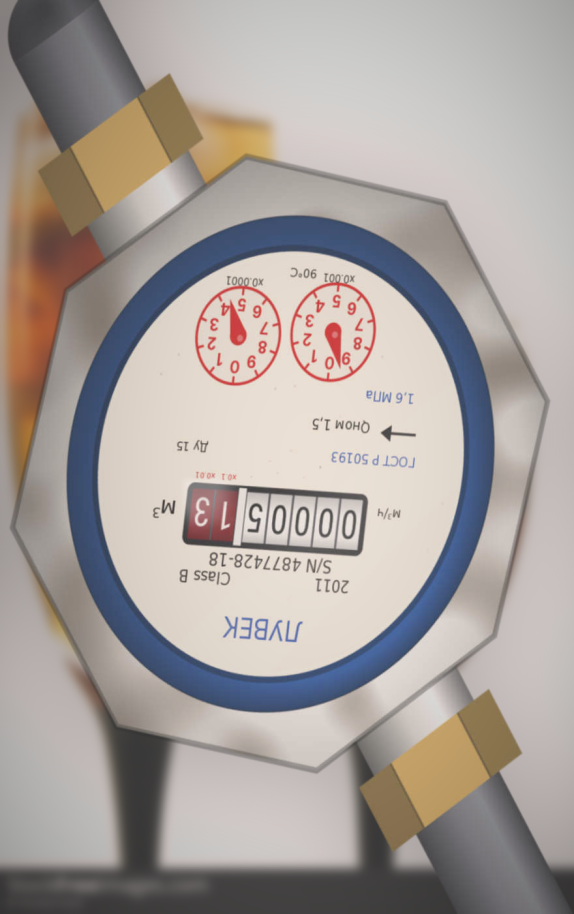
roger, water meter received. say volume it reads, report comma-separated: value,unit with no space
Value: 5.1294,m³
